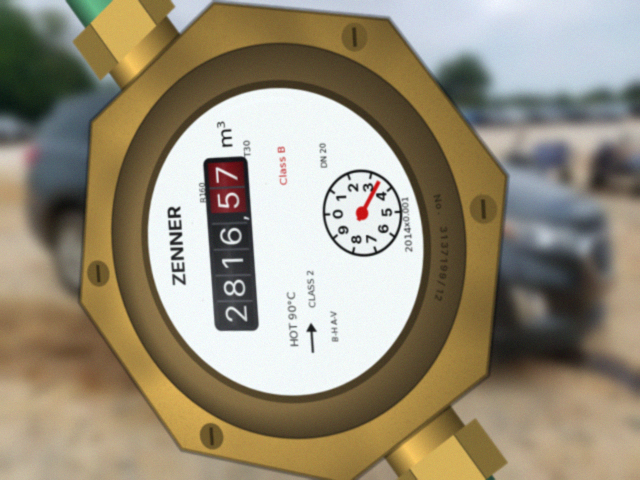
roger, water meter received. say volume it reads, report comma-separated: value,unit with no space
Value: 2816.573,m³
